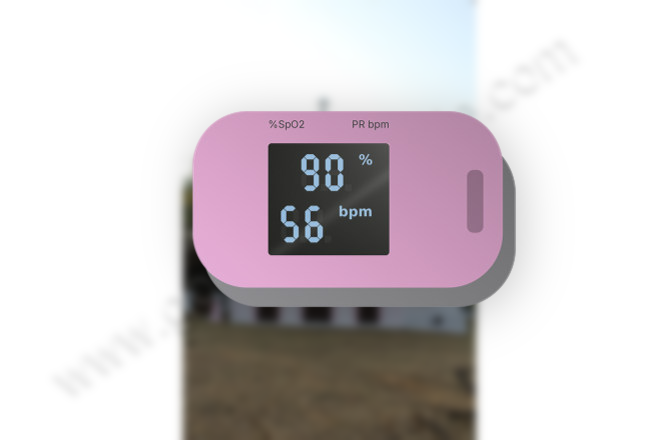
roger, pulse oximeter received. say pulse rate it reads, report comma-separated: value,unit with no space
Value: 56,bpm
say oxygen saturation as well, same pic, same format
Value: 90,%
